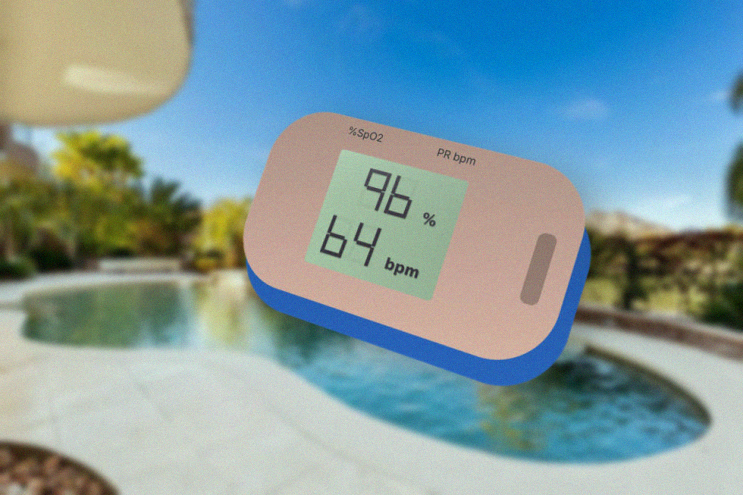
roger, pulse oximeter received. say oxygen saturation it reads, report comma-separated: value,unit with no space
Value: 96,%
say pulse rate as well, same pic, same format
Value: 64,bpm
